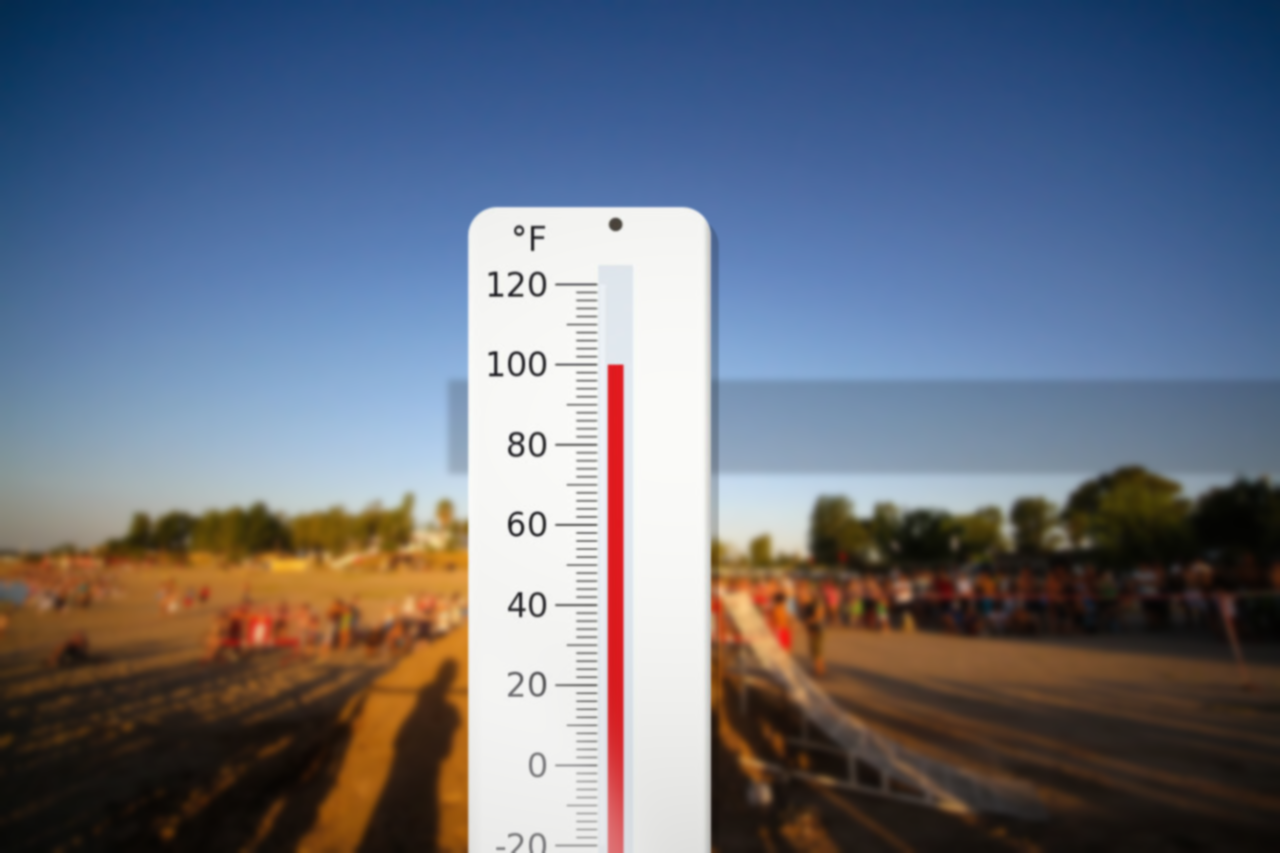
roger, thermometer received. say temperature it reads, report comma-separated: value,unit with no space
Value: 100,°F
